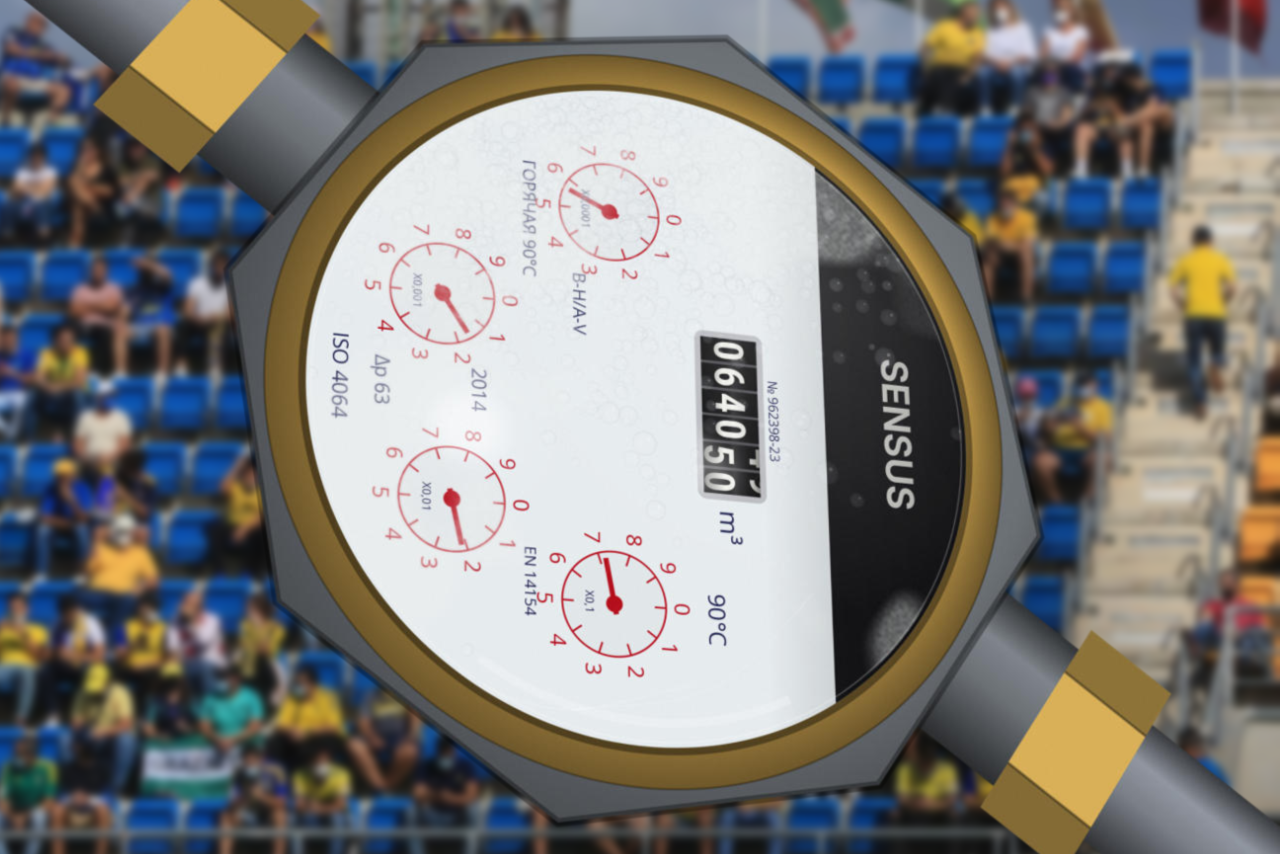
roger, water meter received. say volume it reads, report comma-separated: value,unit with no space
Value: 64049.7215,m³
